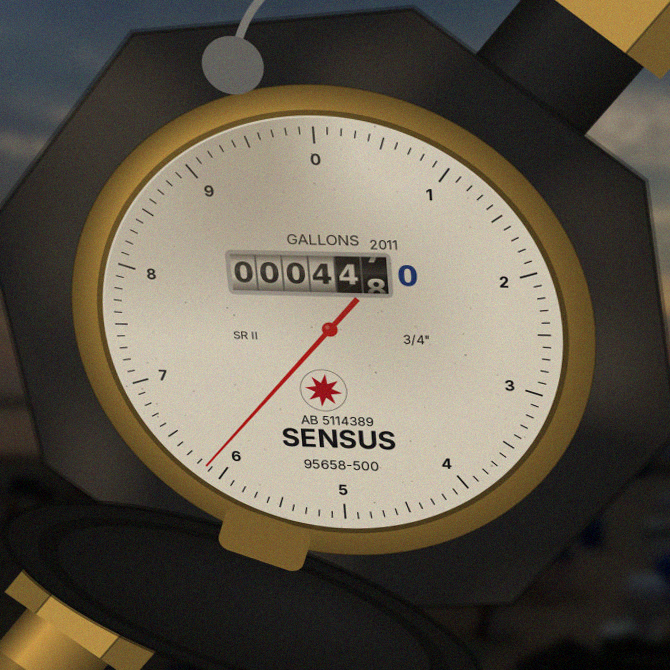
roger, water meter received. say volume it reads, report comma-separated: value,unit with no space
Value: 4476.1,gal
